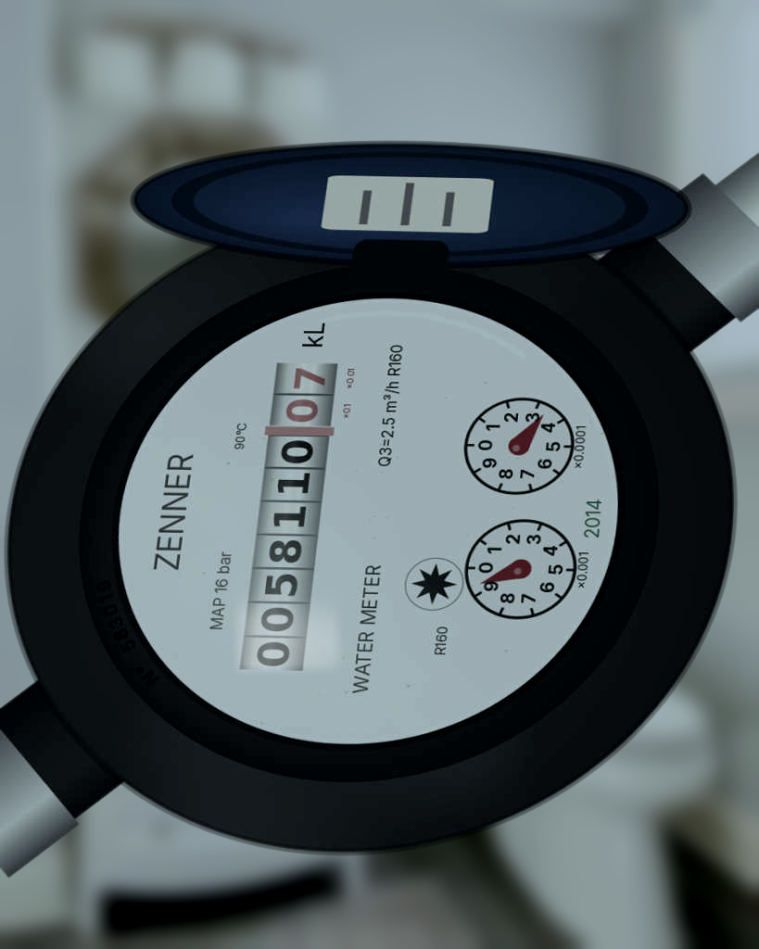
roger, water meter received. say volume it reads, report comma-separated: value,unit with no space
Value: 58110.0693,kL
